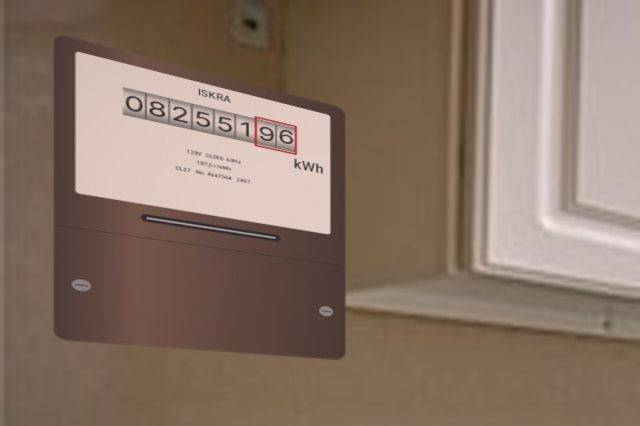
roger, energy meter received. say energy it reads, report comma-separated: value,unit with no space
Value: 82551.96,kWh
